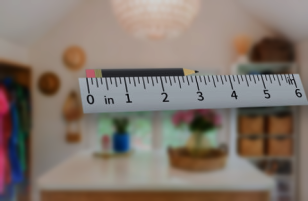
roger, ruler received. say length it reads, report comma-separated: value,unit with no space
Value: 3.125,in
